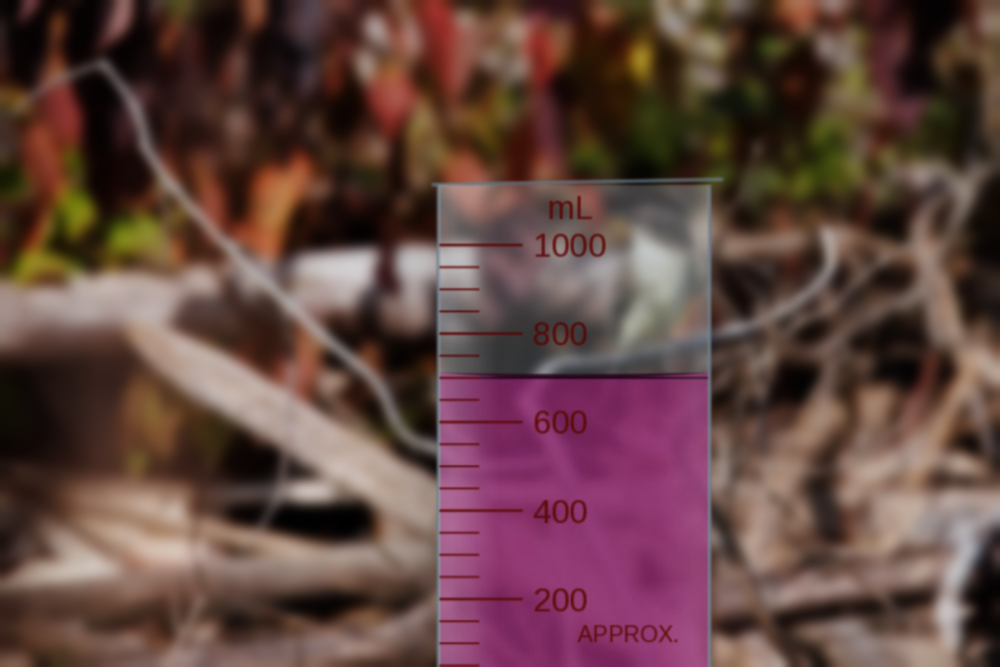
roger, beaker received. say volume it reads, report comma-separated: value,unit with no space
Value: 700,mL
